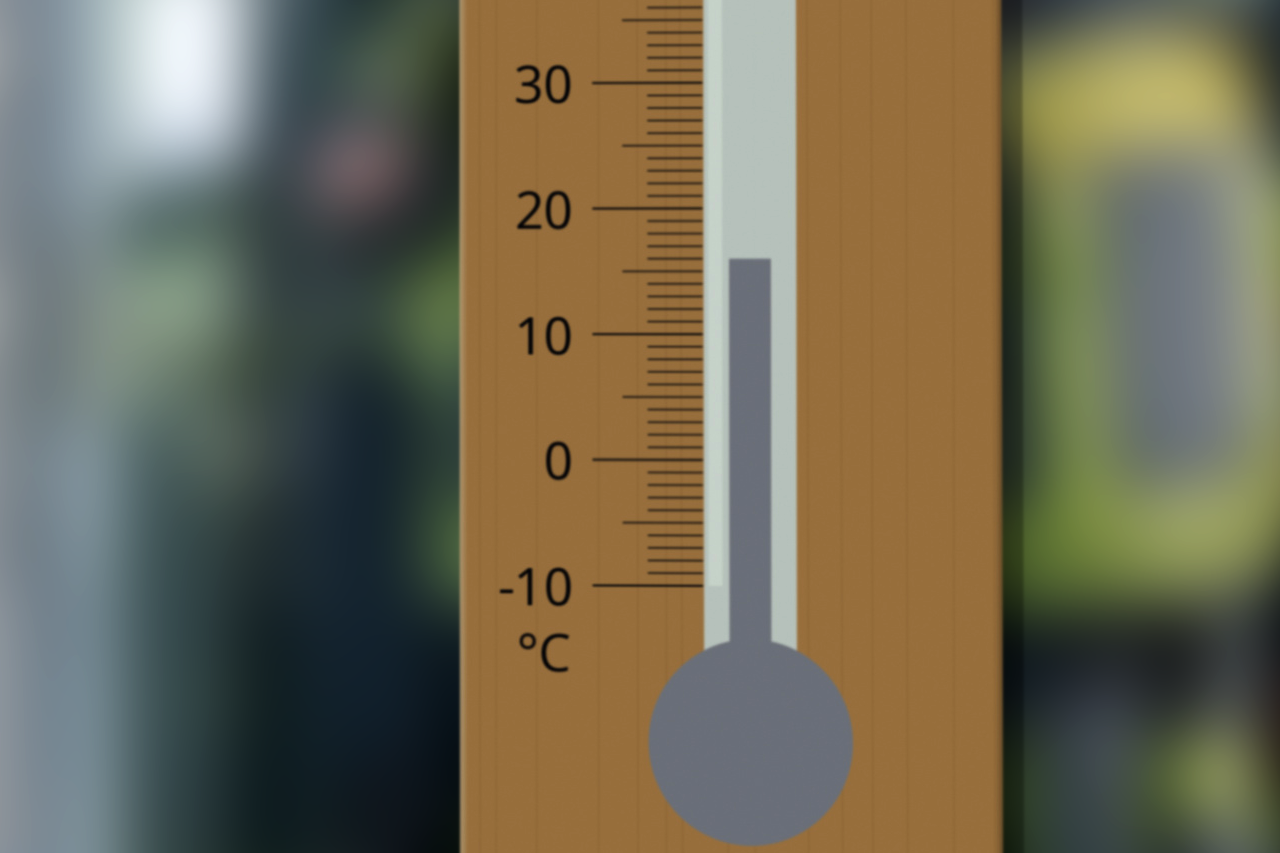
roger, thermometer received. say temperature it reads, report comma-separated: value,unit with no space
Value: 16,°C
